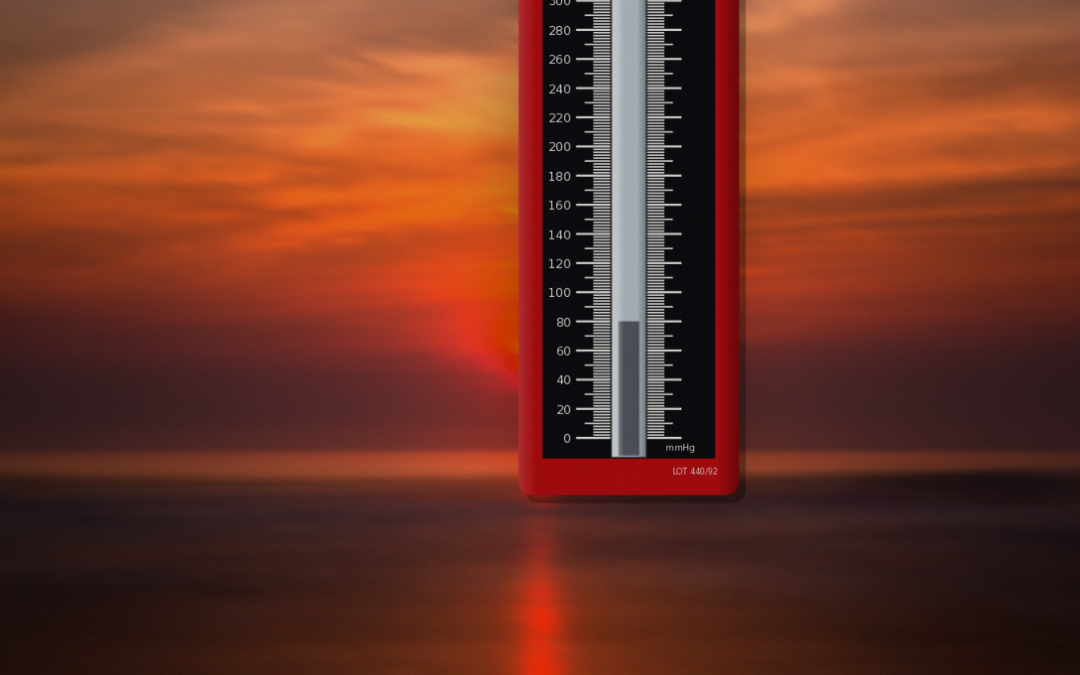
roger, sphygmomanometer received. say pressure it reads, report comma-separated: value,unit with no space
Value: 80,mmHg
